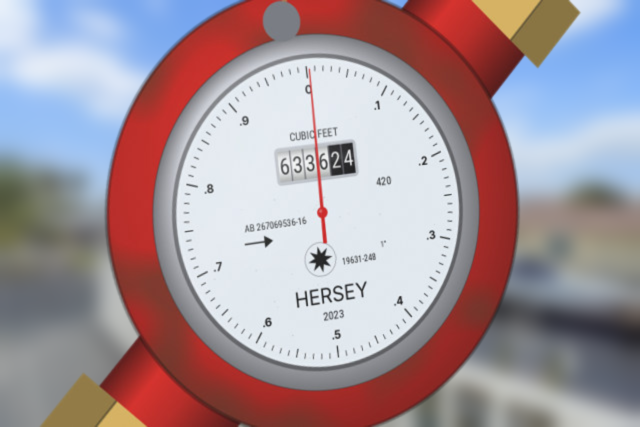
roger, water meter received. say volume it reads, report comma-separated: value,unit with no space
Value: 633624.00,ft³
